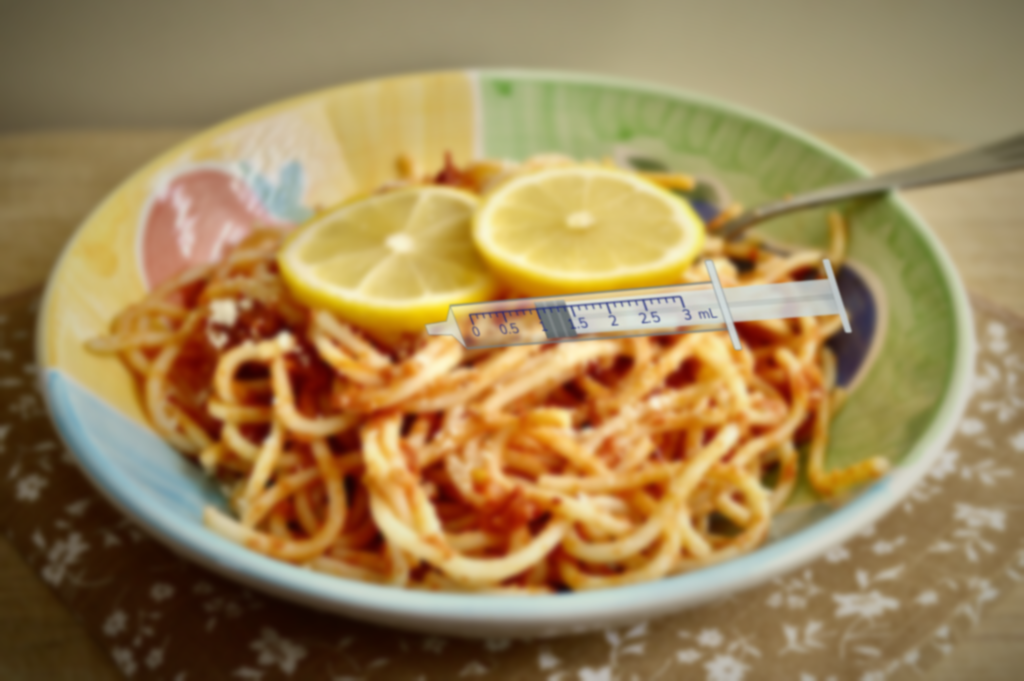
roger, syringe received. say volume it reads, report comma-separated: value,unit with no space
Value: 1,mL
